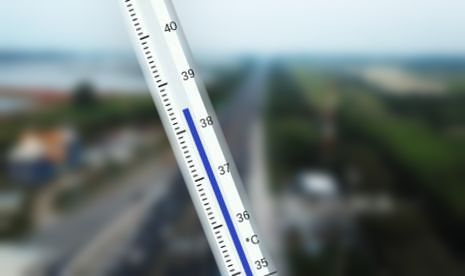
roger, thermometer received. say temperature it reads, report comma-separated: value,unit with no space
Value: 38.4,°C
